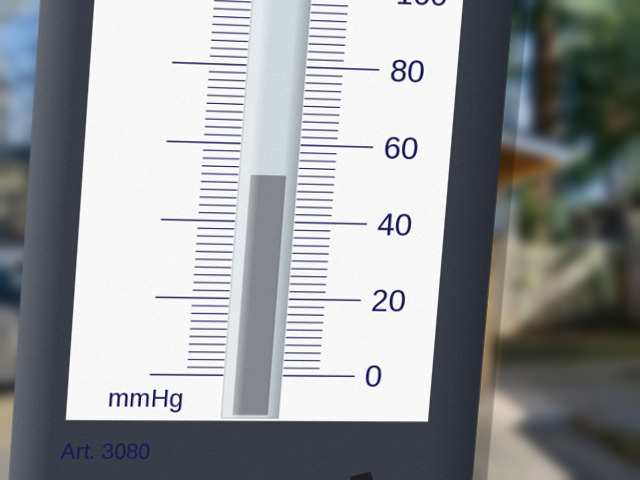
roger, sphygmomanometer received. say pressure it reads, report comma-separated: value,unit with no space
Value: 52,mmHg
